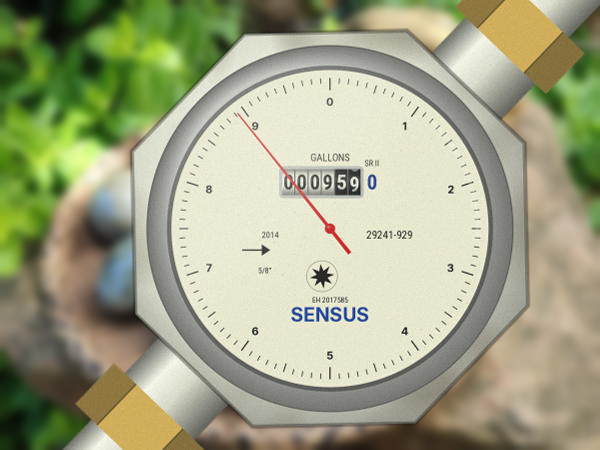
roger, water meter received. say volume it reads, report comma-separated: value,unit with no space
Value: 9588.9,gal
